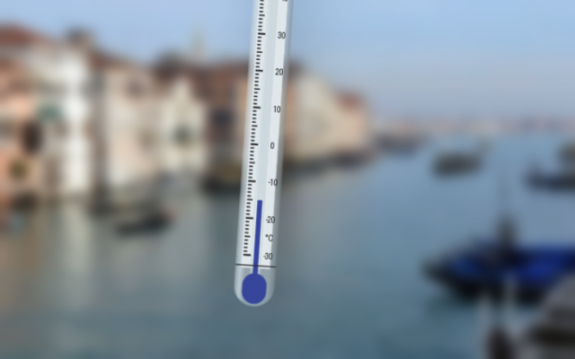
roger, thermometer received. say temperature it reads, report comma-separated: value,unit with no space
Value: -15,°C
